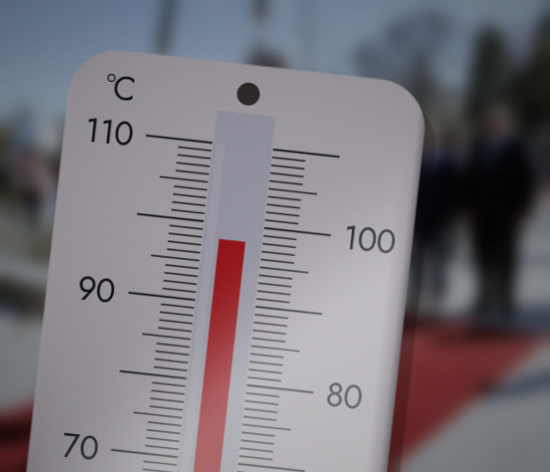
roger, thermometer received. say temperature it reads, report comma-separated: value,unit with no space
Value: 98,°C
